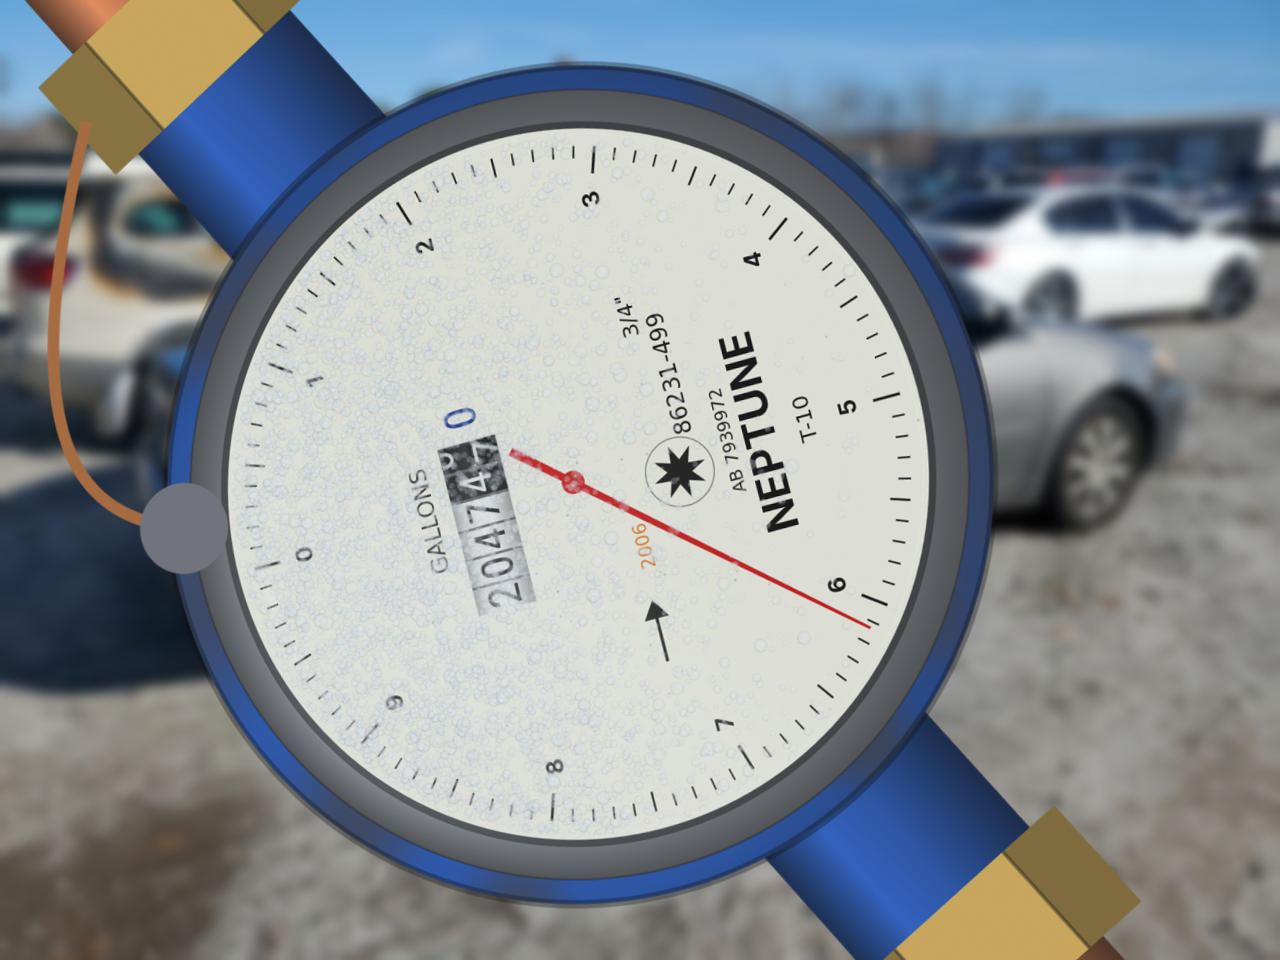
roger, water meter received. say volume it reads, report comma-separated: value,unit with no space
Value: 2047466.1,gal
